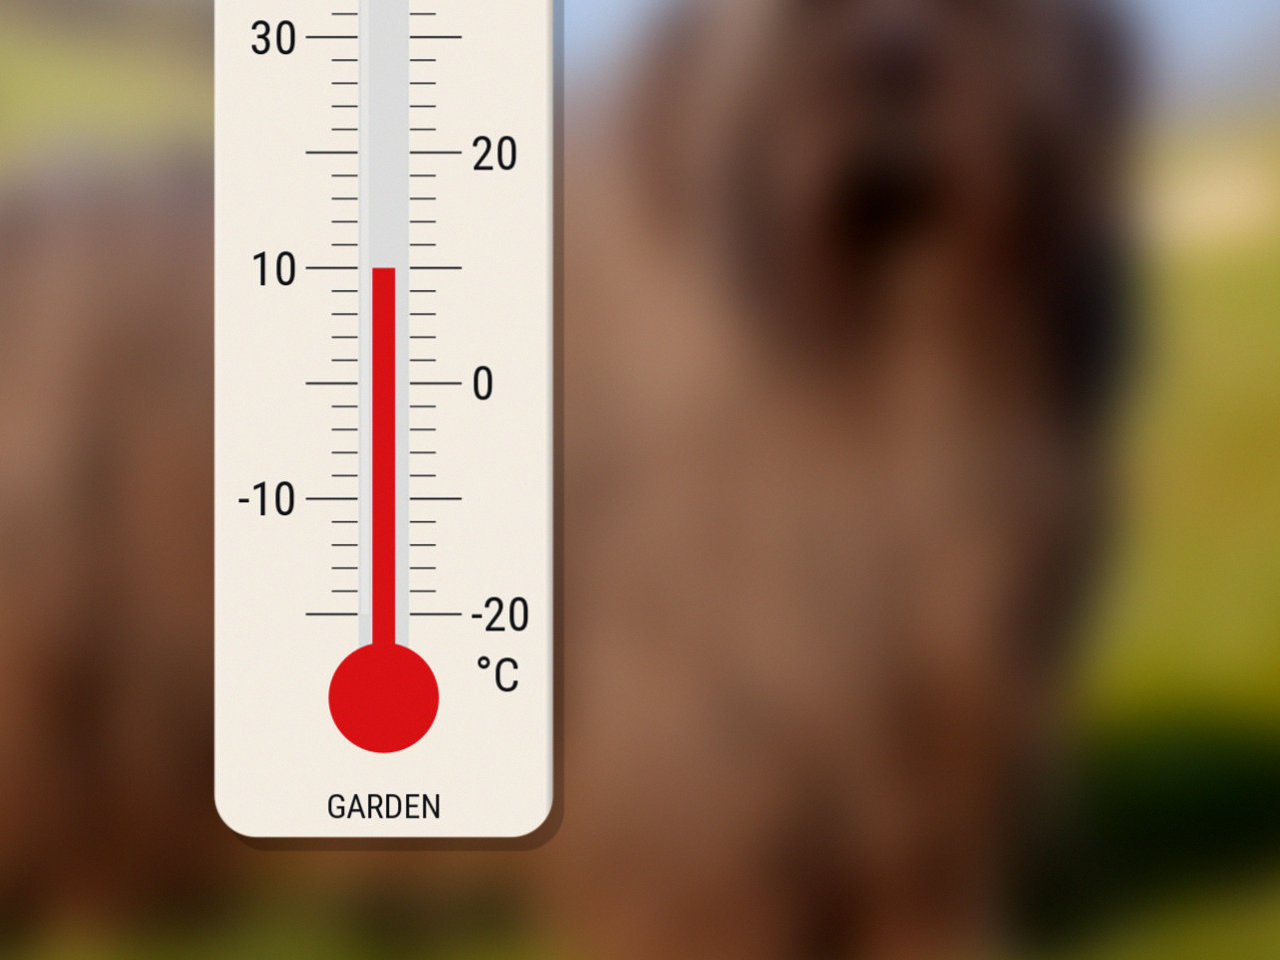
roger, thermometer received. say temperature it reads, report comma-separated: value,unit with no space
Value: 10,°C
